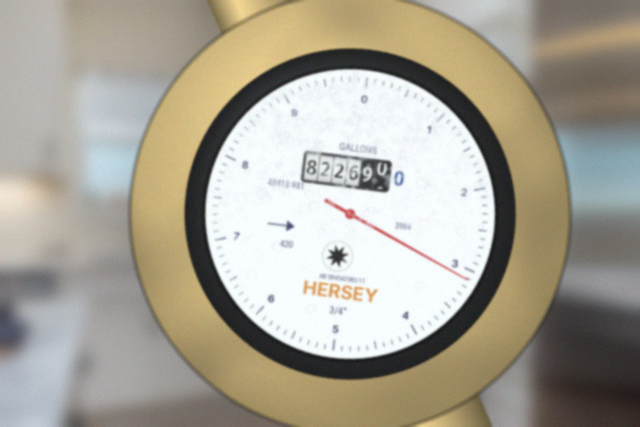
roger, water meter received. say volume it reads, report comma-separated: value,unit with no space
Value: 8226903.1,gal
